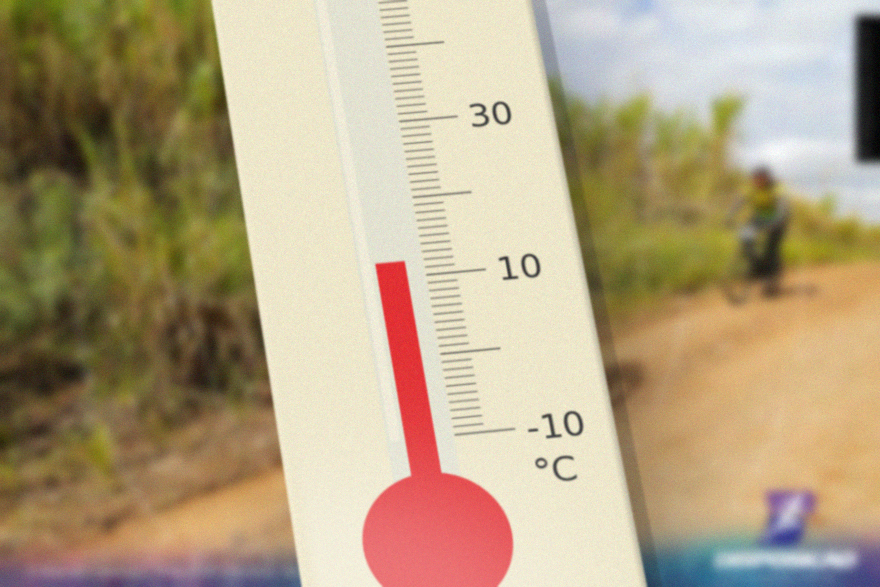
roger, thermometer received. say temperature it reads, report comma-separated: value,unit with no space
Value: 12,°C
